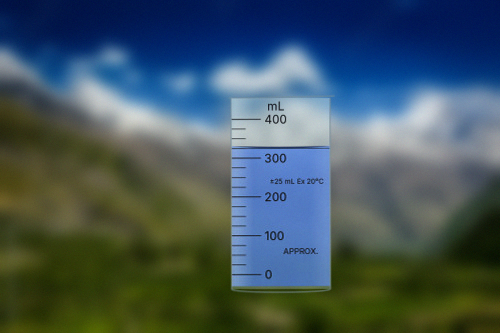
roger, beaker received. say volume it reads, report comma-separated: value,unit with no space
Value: 325,mL
